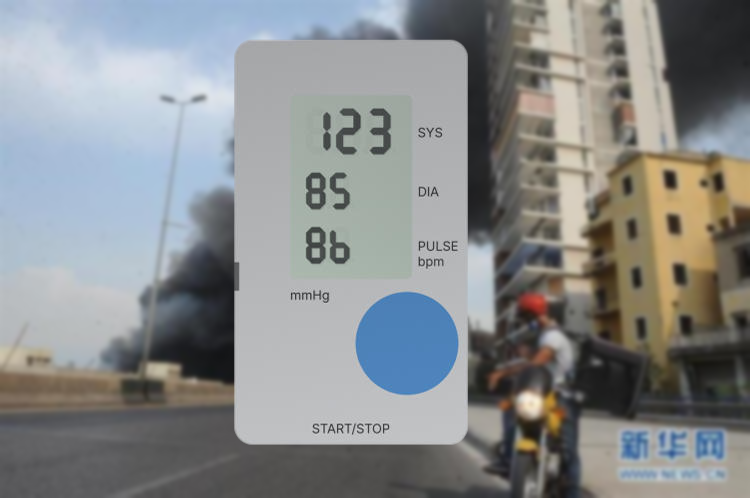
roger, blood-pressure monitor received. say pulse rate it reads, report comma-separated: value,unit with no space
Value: 86,bpm
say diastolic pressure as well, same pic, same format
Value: 85,mmHg
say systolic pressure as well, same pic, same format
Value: 123,mmHg
